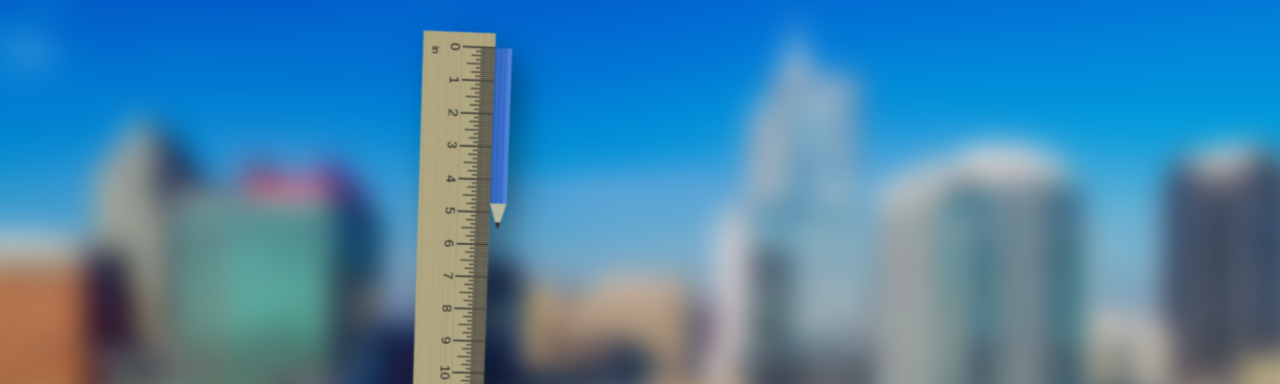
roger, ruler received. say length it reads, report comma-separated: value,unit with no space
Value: 5.5,in
